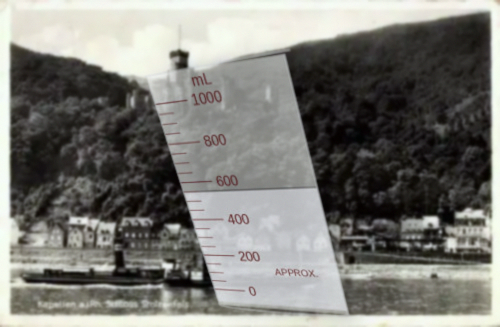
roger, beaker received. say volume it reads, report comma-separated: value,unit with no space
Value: 550,mL
